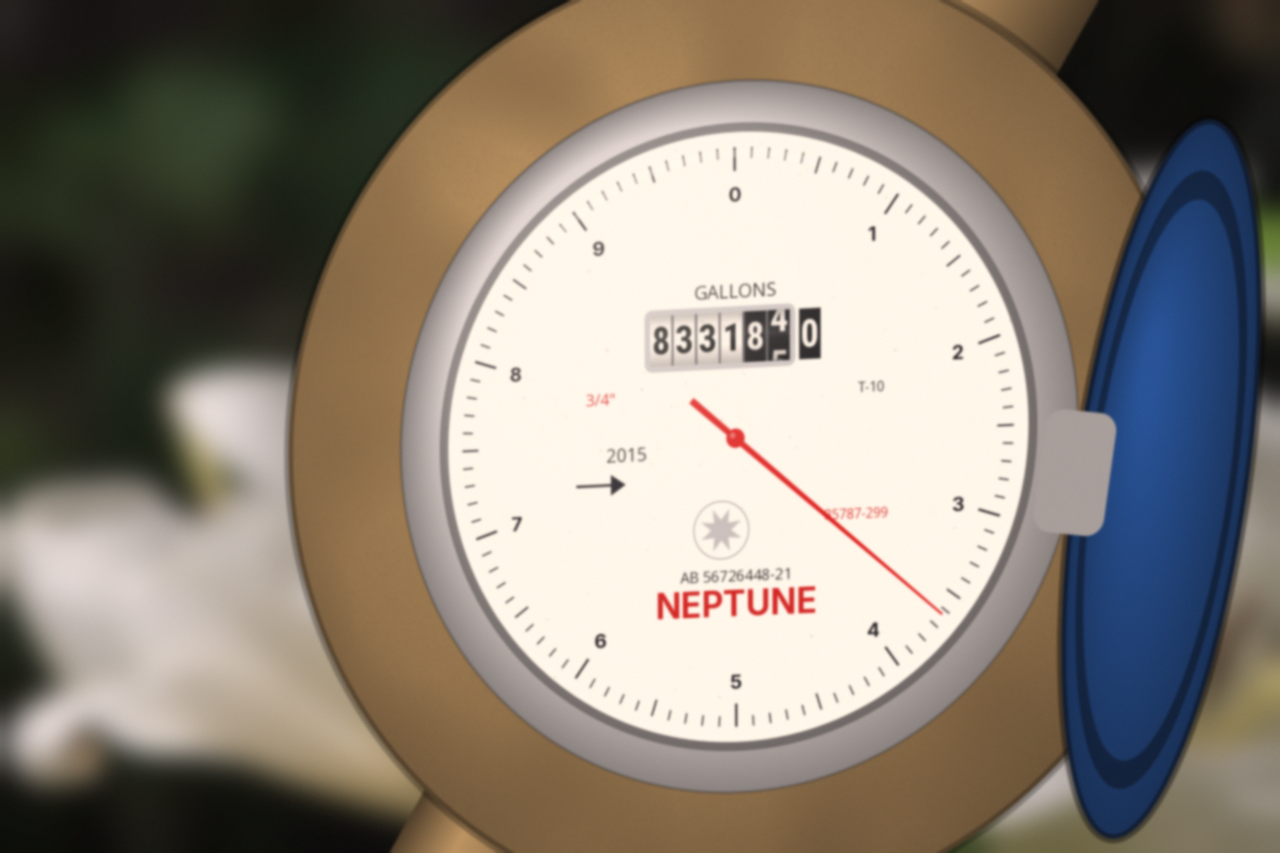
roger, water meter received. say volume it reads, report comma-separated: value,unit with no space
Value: 8331843.6,gal
